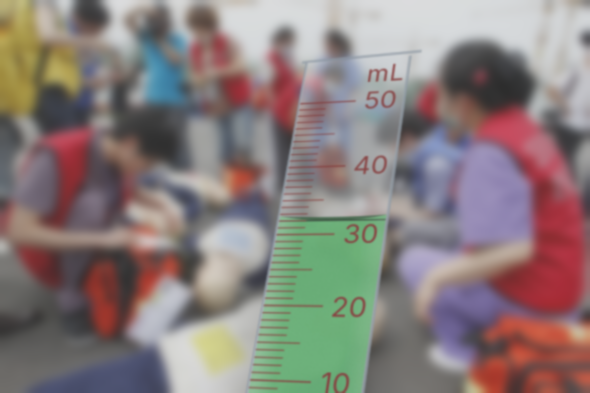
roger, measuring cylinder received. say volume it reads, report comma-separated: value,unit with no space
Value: 32,mL
